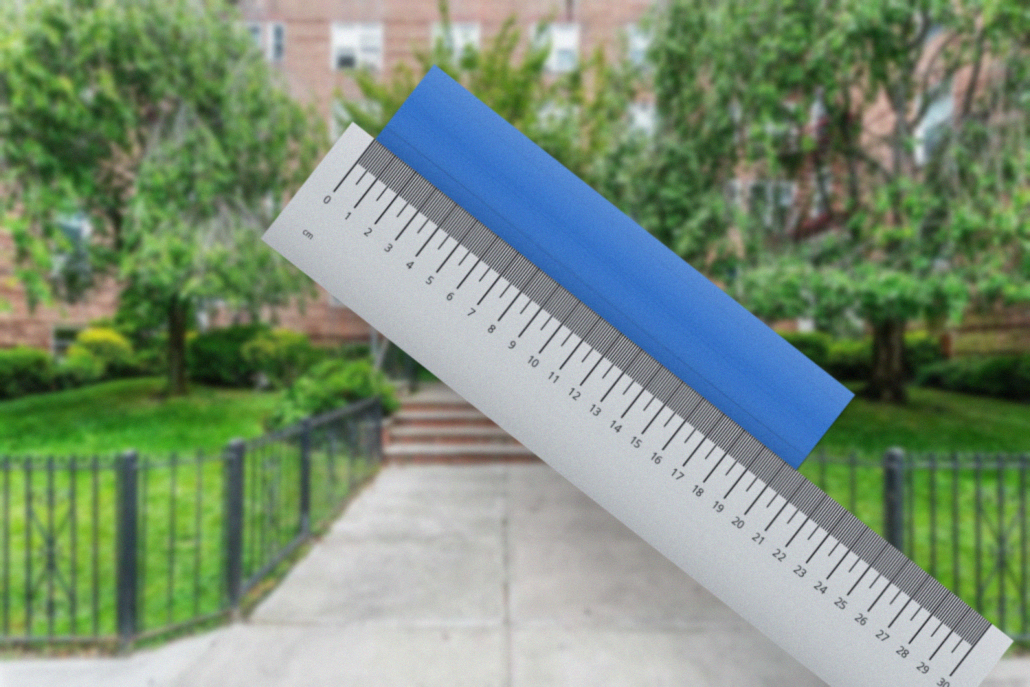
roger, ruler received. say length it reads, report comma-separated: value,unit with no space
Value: 20.5,cm
